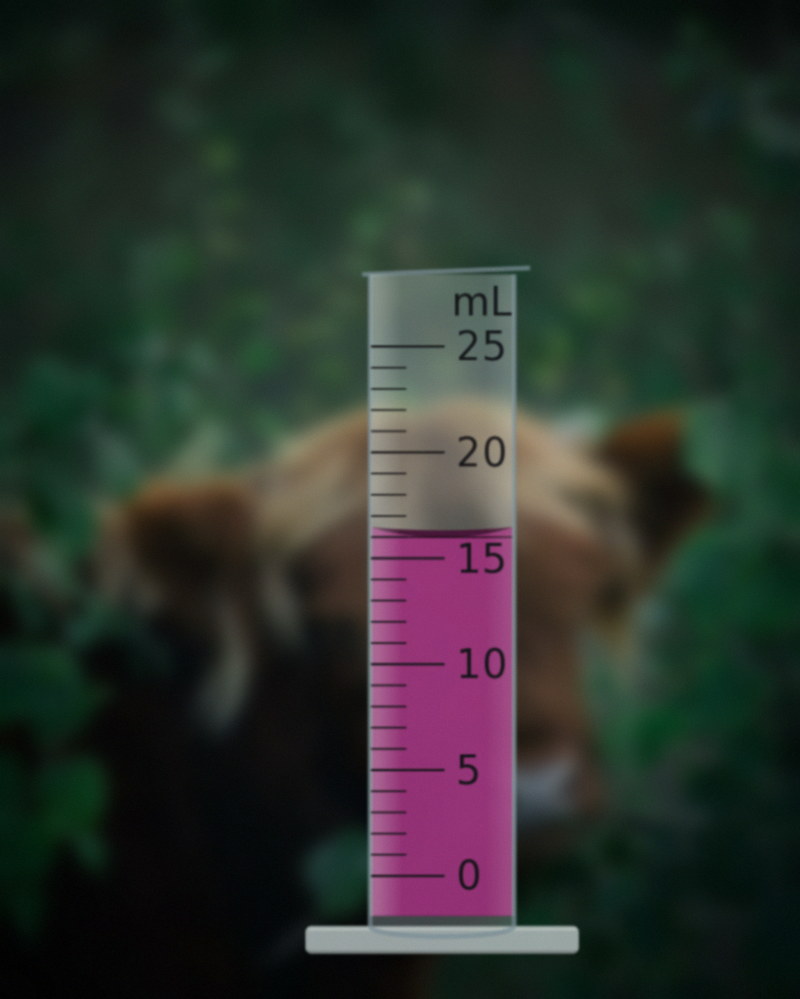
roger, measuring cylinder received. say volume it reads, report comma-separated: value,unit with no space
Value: 16,mL
